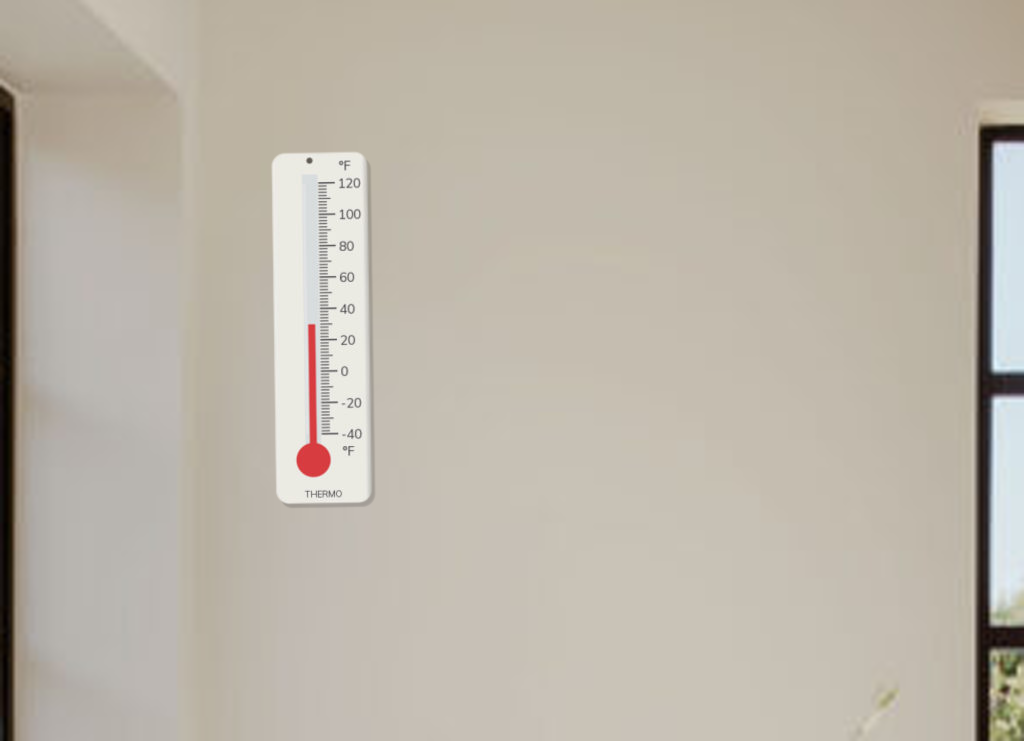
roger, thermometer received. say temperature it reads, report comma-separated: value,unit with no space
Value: 30,°F
